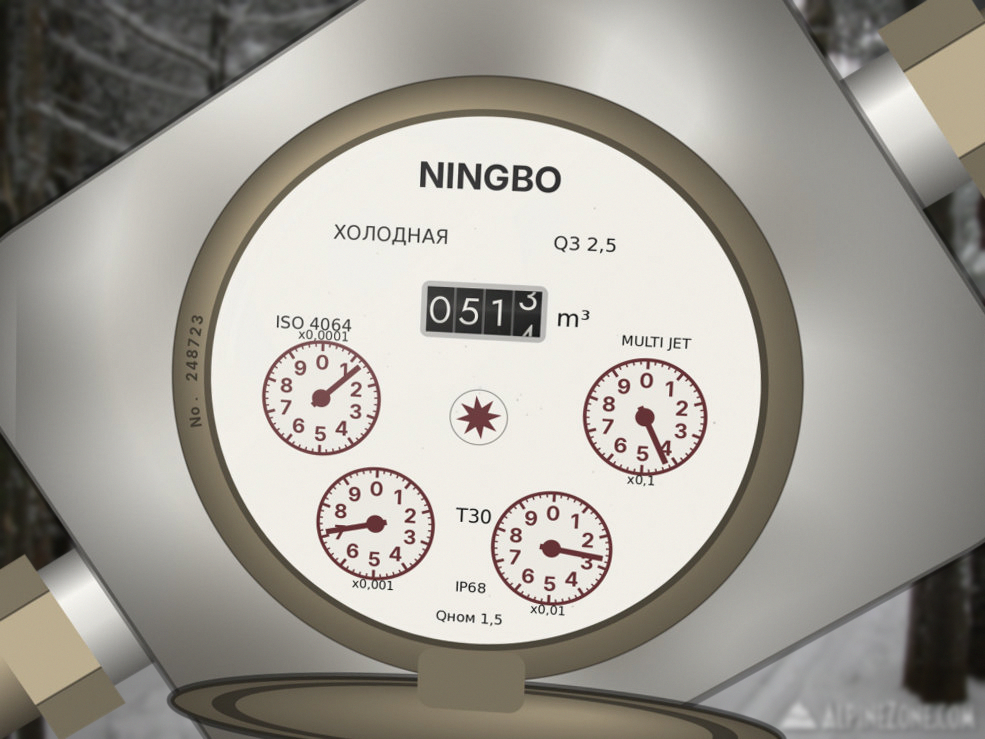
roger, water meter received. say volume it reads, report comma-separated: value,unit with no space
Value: 513.4271,m³
